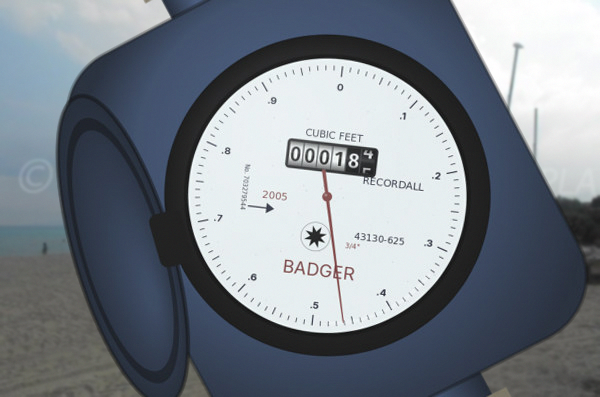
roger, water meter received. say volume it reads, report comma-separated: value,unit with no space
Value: 184.46,ft³
